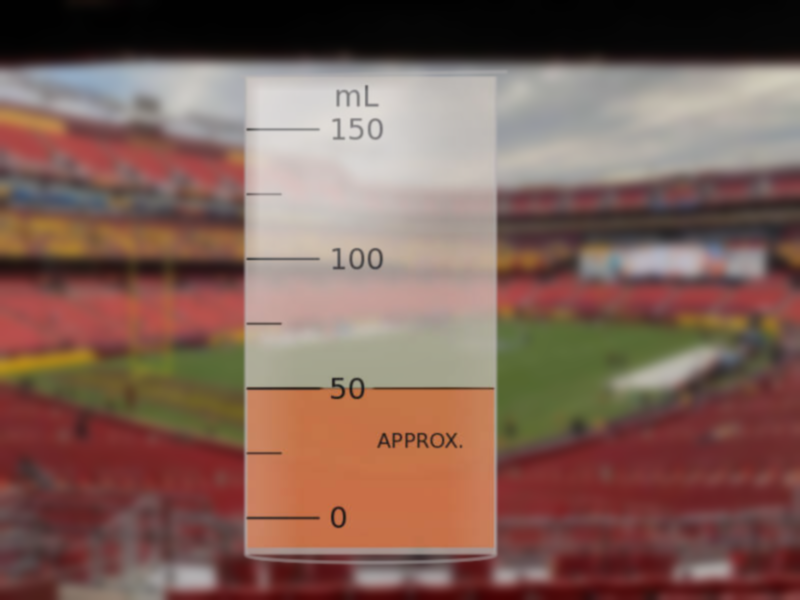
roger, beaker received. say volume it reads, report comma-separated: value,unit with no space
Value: 50,mL
